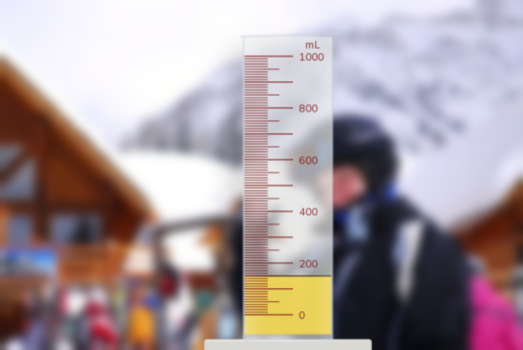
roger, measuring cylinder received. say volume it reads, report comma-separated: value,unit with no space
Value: 150,mL
